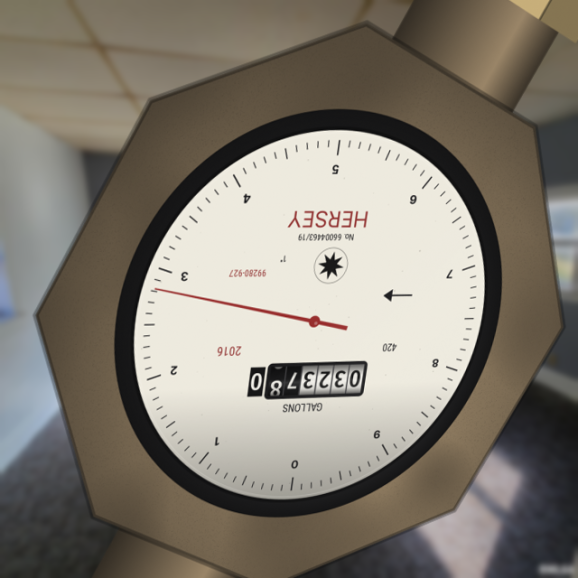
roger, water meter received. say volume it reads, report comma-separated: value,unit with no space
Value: 323782.8,gal
